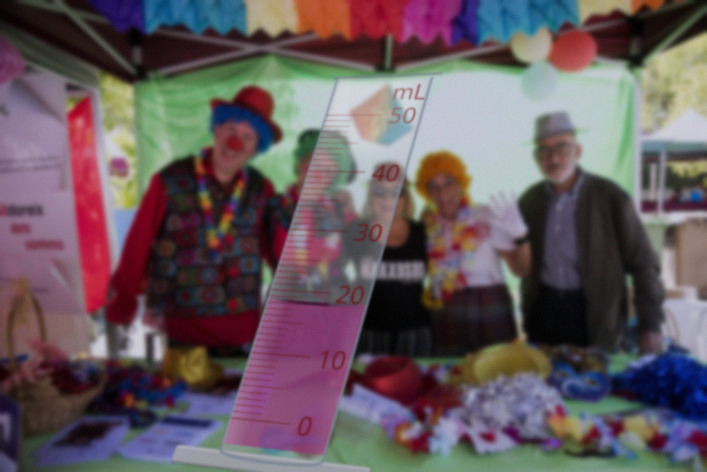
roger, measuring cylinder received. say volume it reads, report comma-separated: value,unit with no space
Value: 18,mL
